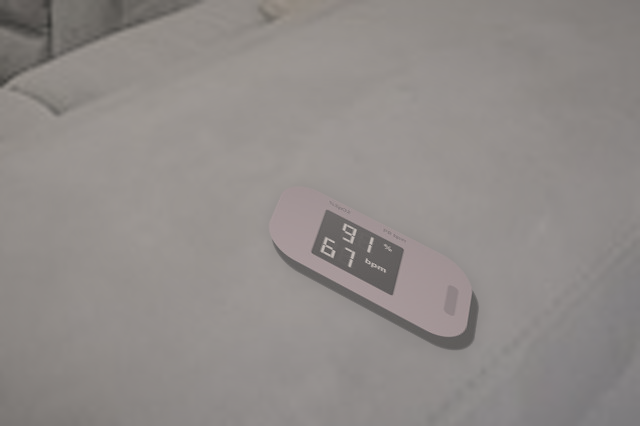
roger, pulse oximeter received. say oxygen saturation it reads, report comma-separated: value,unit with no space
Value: 91,%
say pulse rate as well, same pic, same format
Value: 67,bpm
